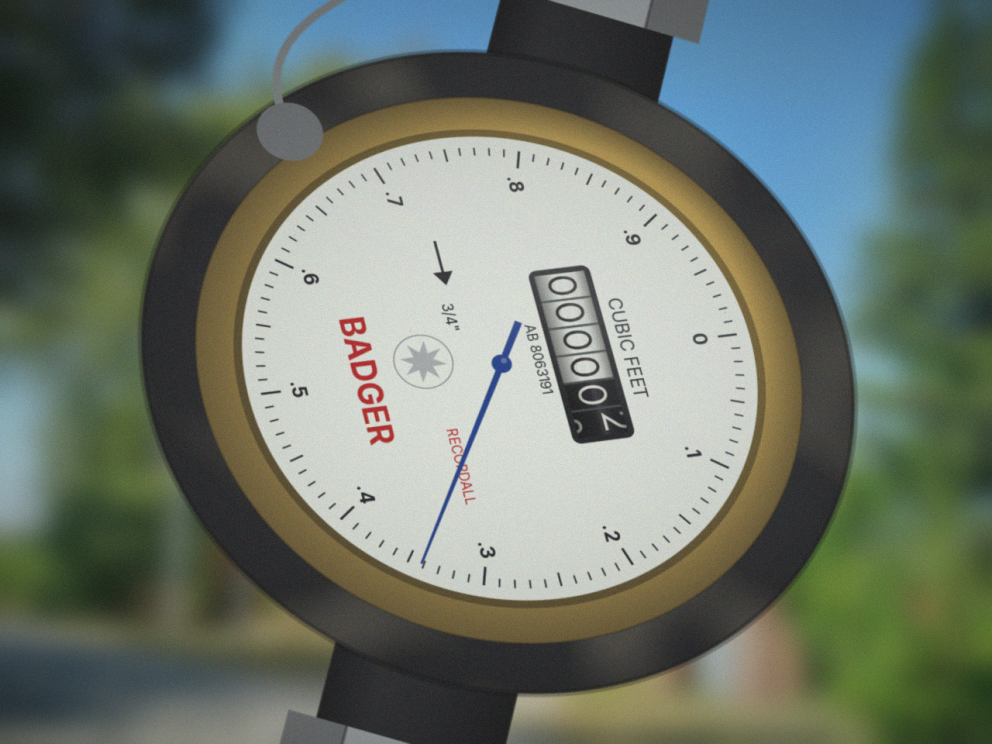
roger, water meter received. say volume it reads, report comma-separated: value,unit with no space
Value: 2.34,ft³
